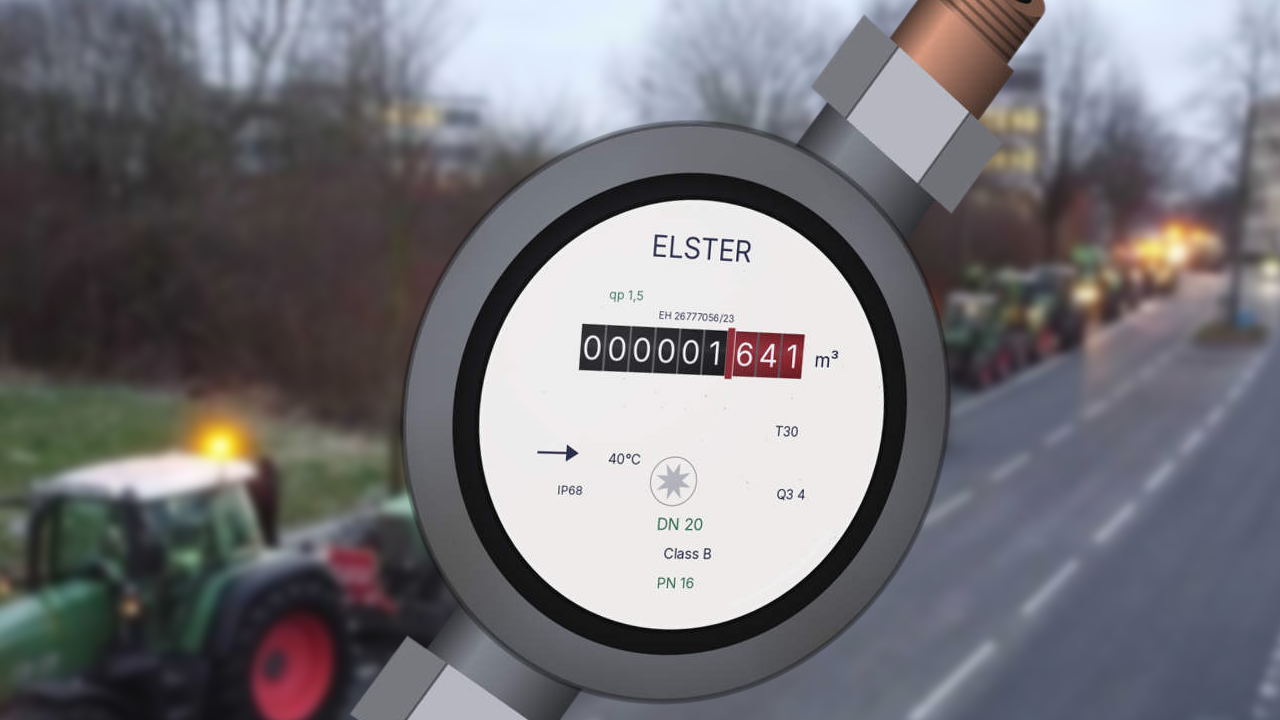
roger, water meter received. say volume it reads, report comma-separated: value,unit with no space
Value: 1.641,m³
